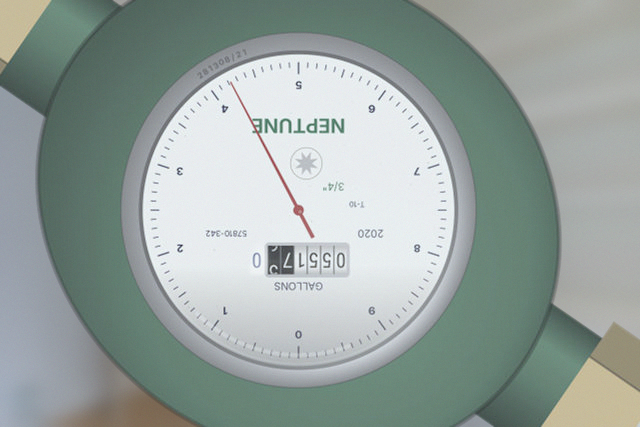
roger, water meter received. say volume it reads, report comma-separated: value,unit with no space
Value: 551754.2,gal
